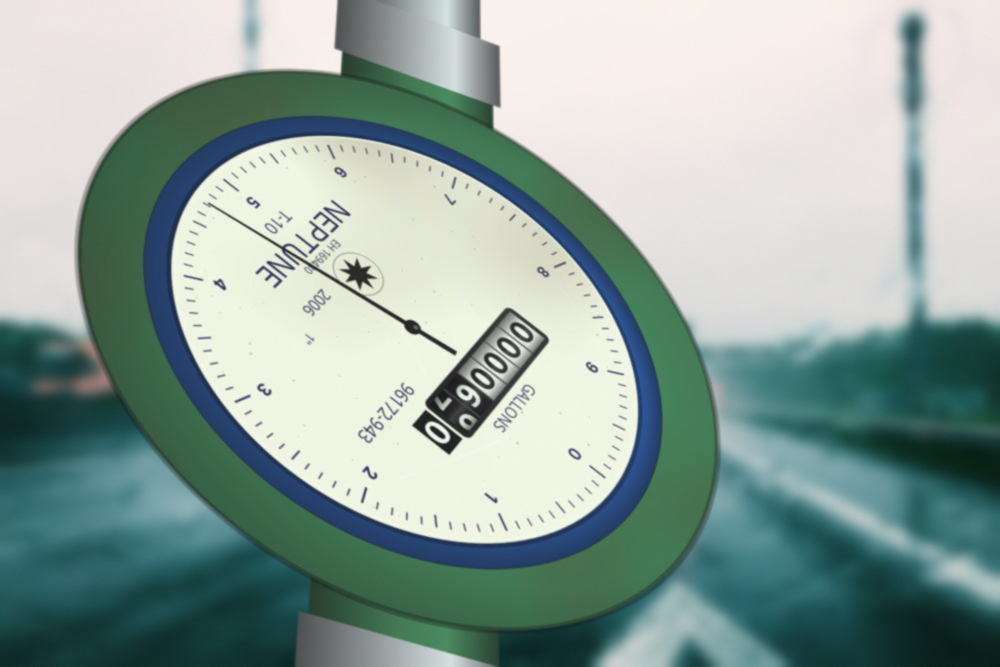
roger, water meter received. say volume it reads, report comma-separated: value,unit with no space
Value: 664.7,gal
